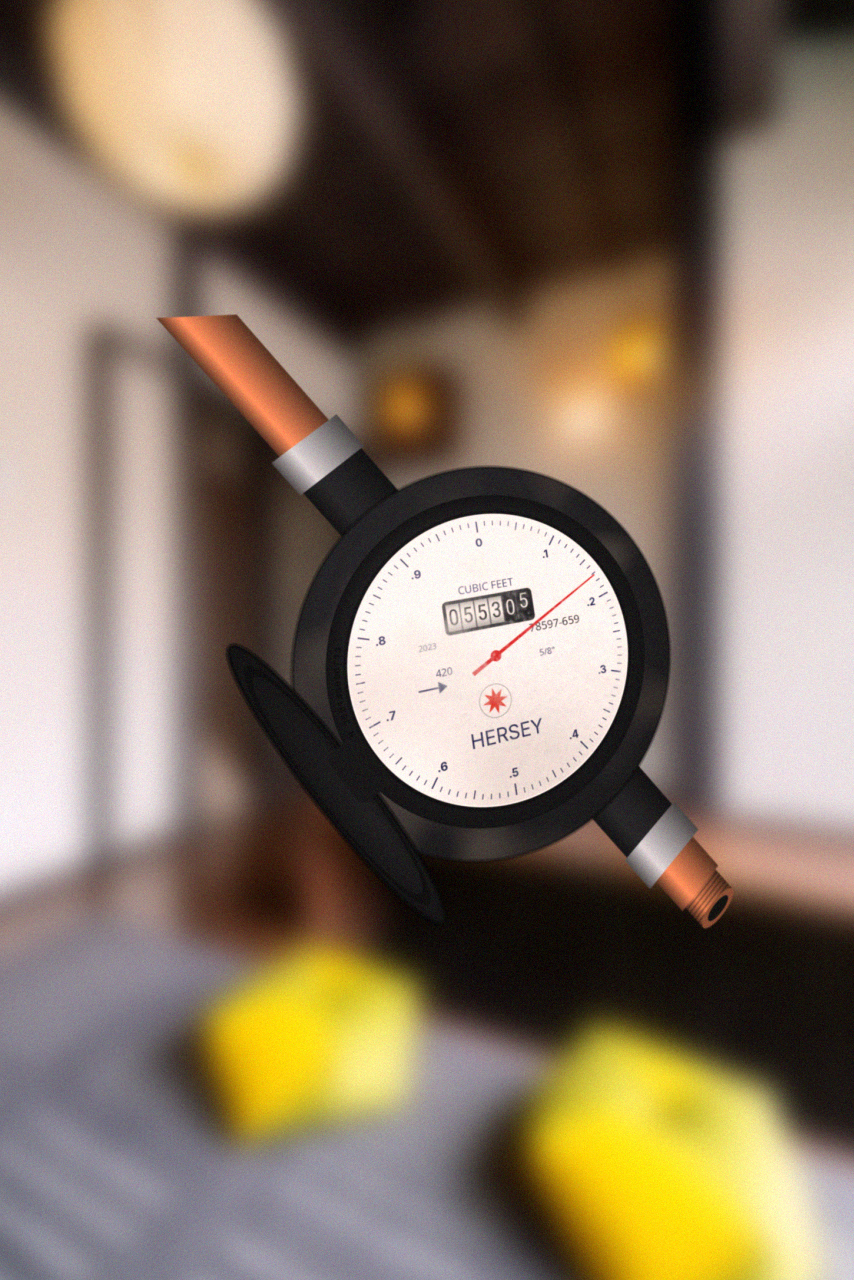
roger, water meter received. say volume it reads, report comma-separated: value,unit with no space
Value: 55305.17,ft³
